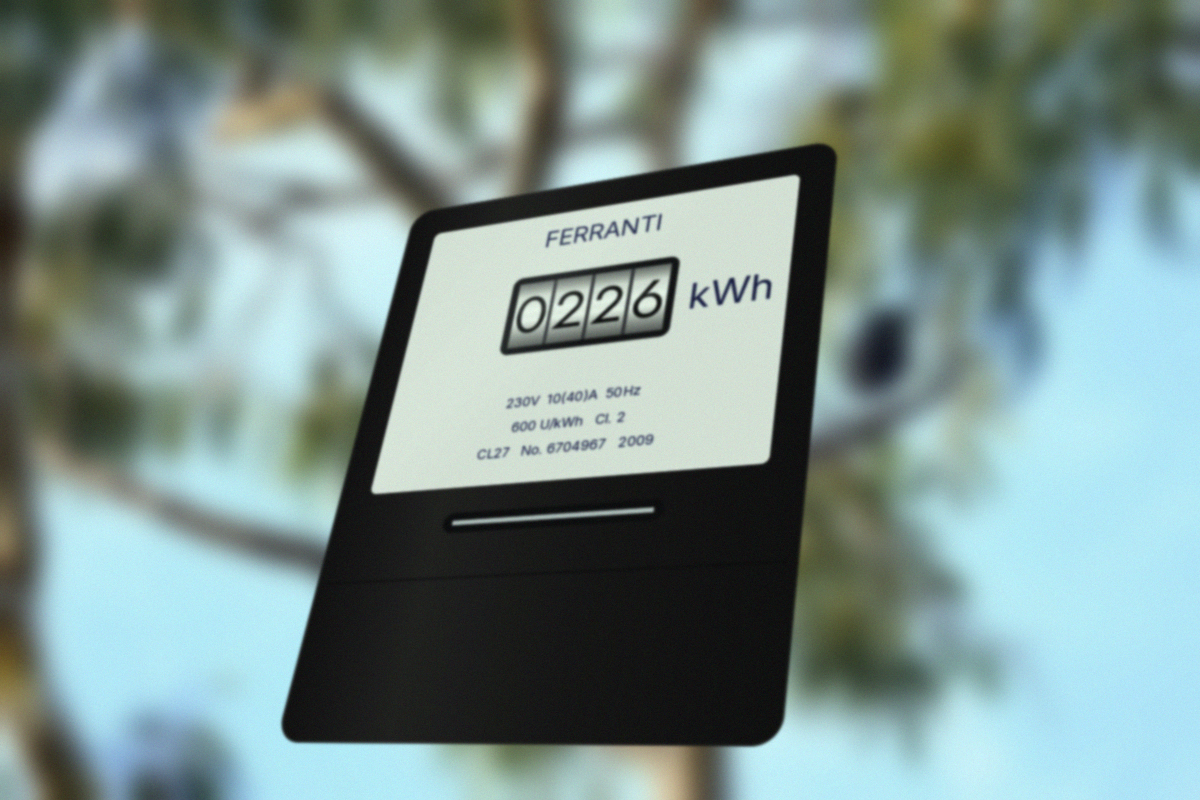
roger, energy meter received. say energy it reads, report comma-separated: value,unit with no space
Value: 226,kWh
